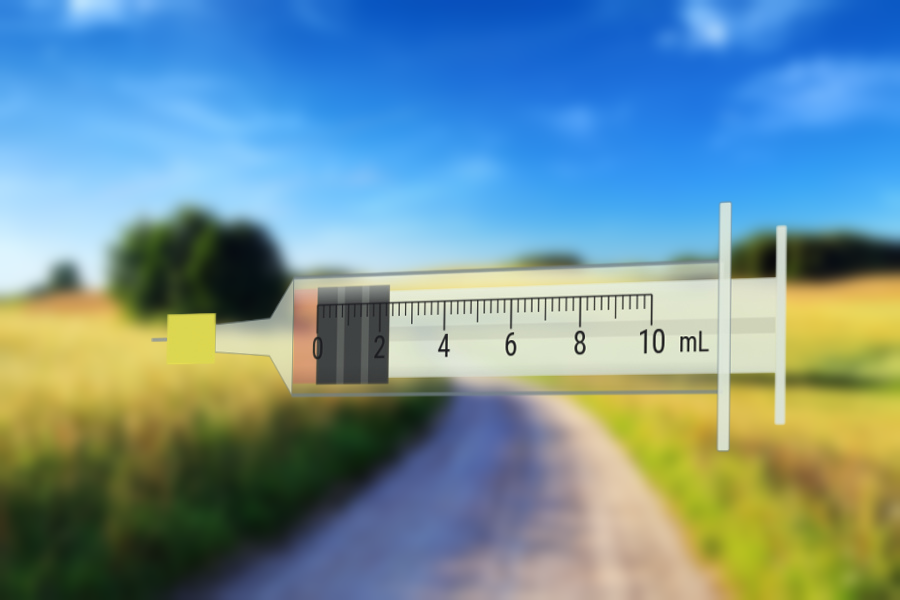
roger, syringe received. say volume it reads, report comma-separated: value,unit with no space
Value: 0,mL
